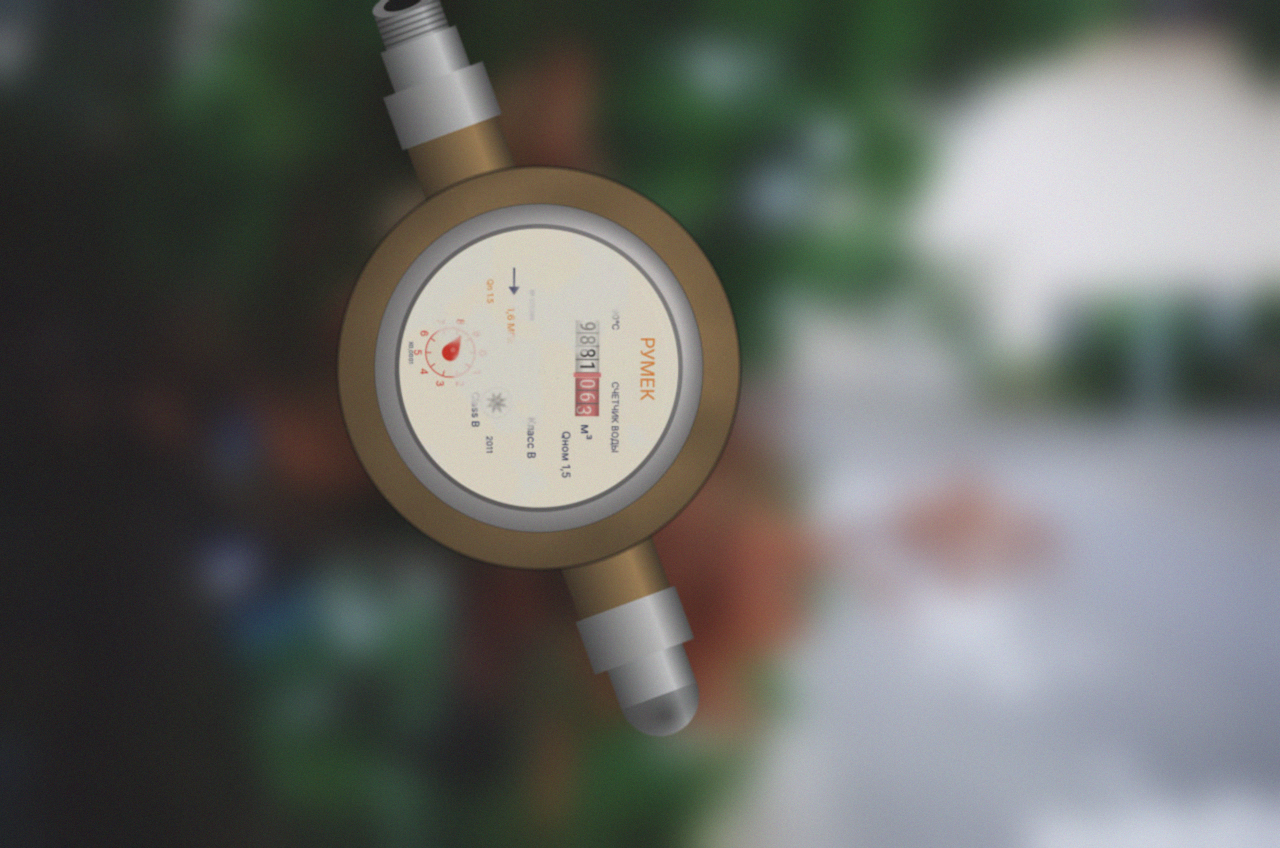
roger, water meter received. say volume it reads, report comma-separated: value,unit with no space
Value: 9881.0628,m³
